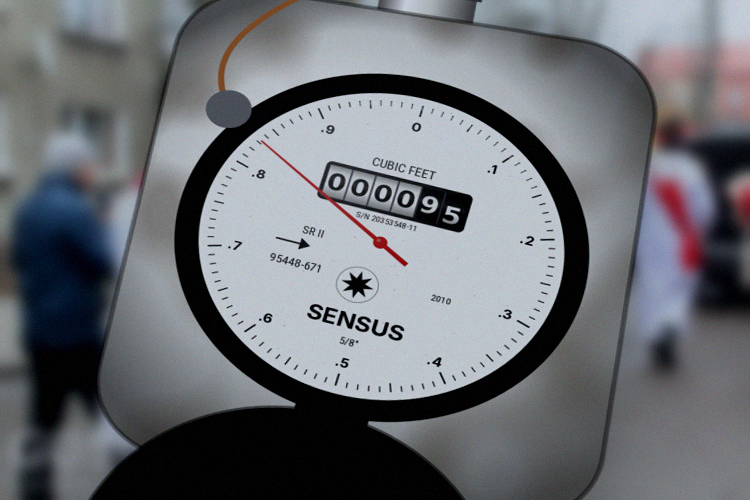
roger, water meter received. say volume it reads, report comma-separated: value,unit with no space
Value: 94.83,ft³
